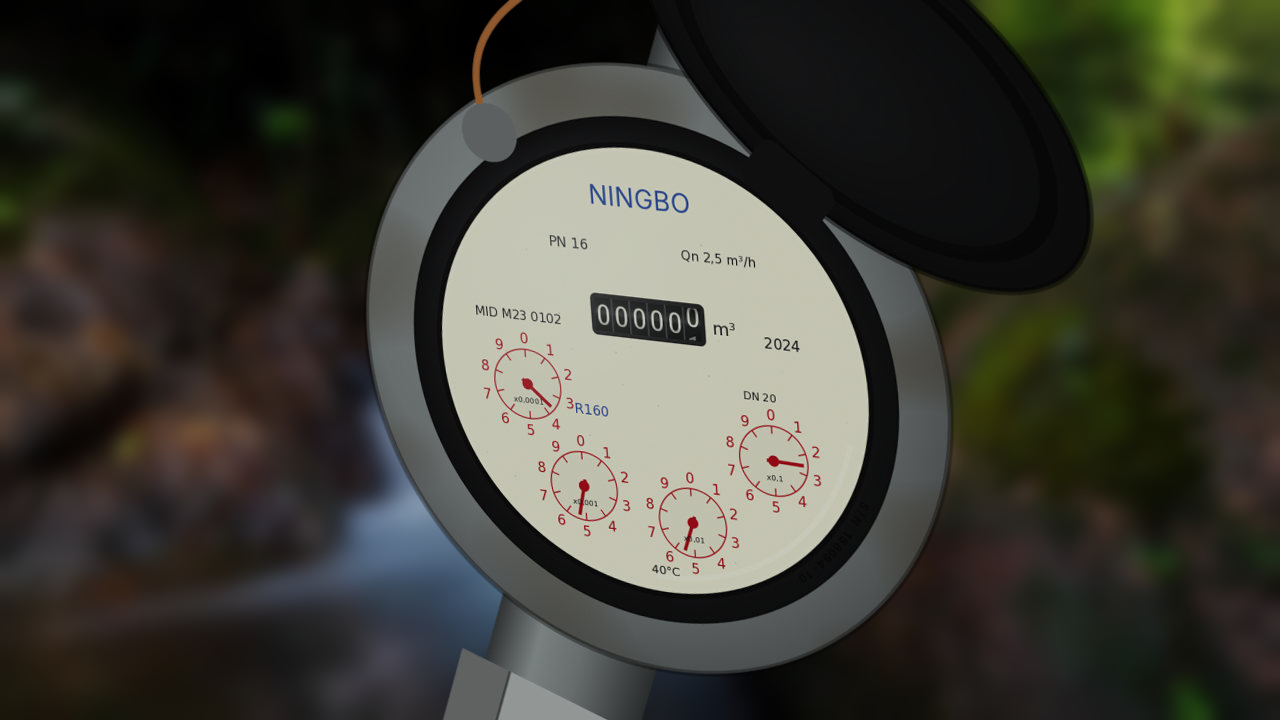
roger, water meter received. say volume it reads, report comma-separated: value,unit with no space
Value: 0.2553,m³
